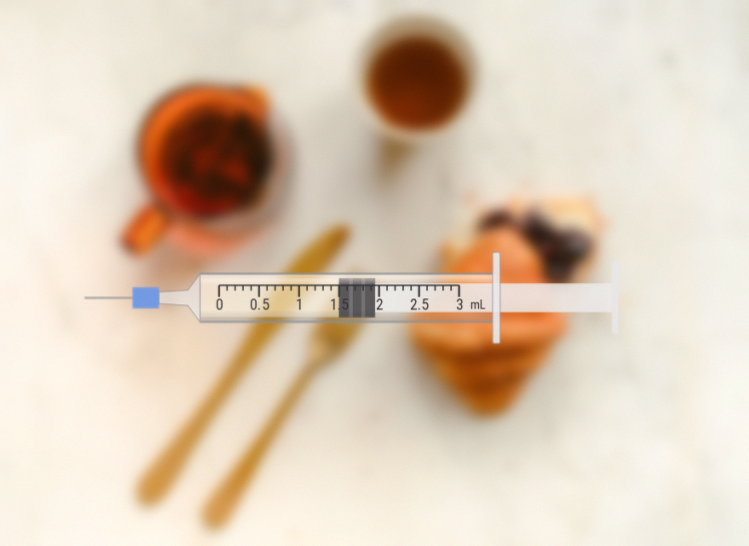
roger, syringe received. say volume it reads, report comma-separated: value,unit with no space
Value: 1.5,mL
